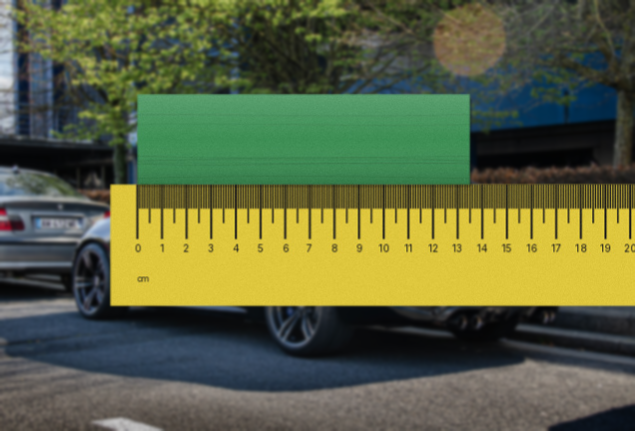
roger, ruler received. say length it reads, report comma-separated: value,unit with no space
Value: 13.5,cm
